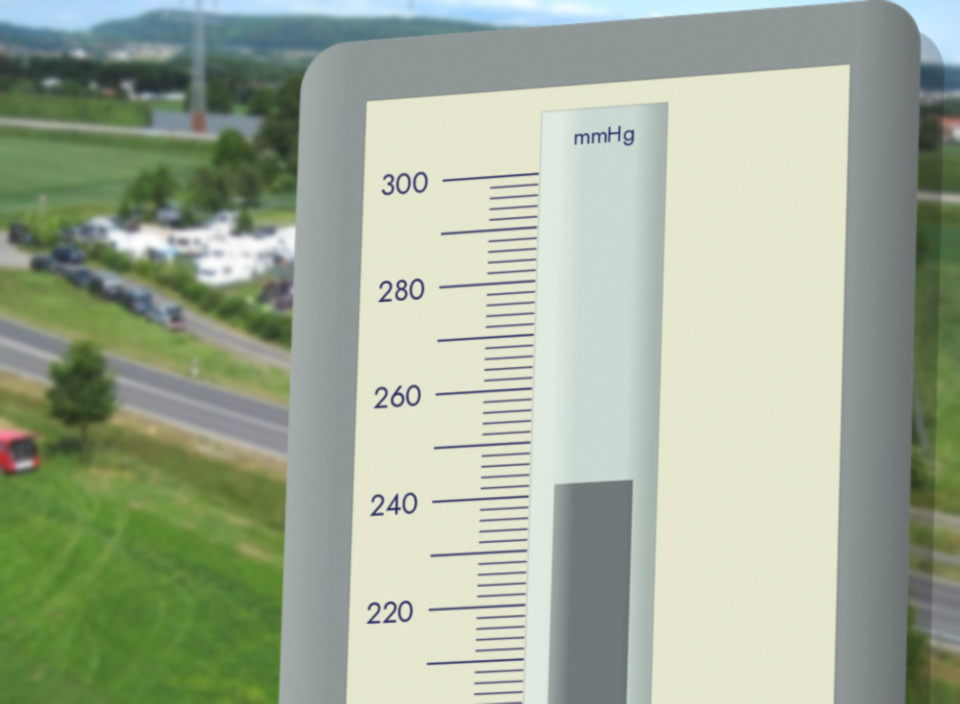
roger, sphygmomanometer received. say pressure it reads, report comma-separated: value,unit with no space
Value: 242,mmHg
